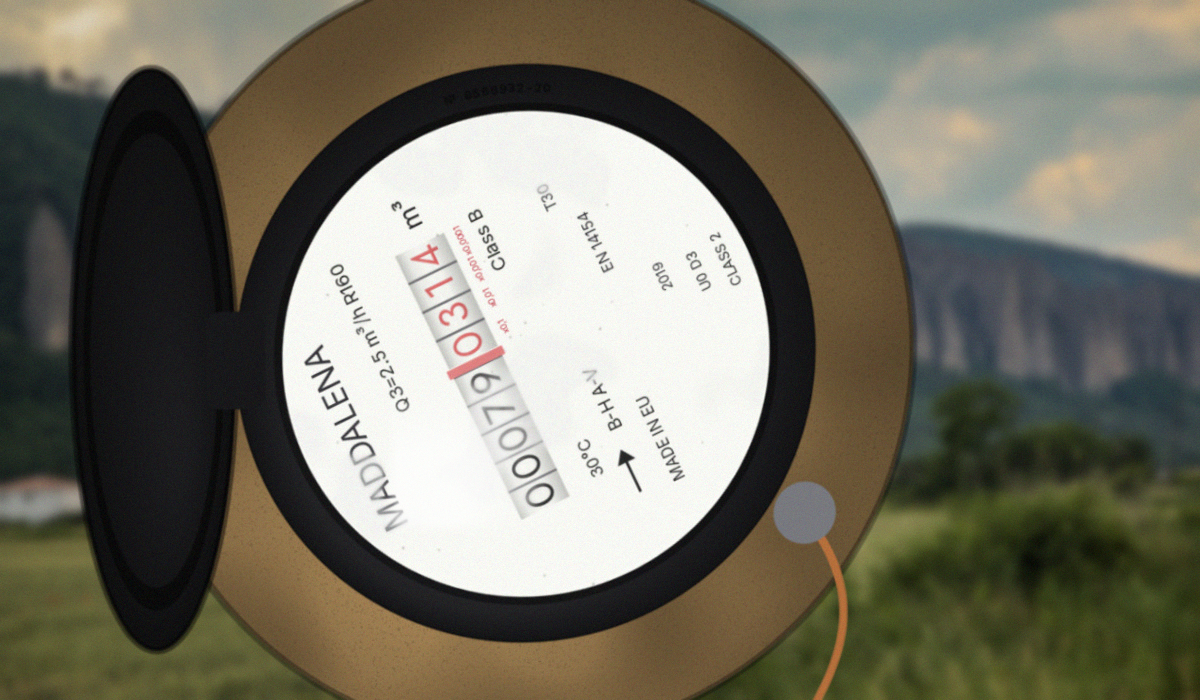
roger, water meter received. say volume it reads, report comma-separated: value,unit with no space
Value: 79.0314,m³
